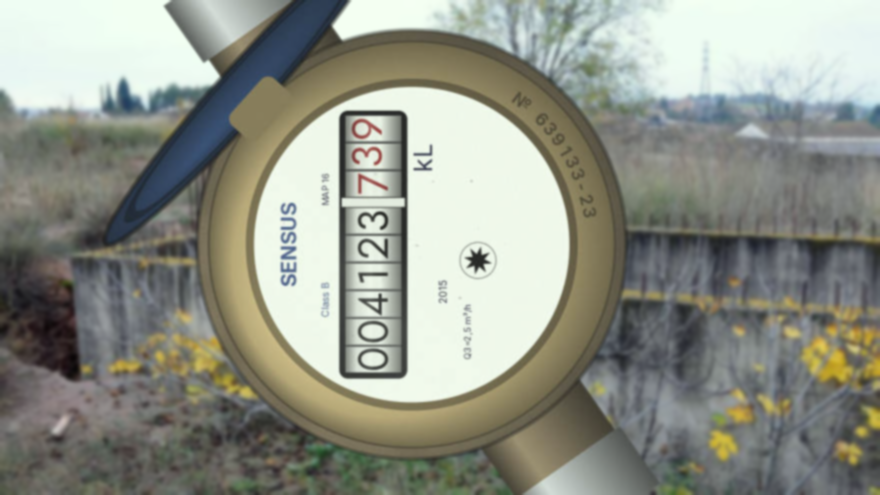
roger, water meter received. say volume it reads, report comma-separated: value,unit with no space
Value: 4123.739,kL
